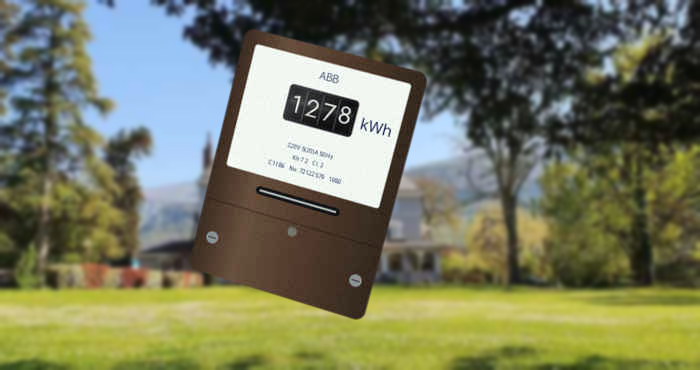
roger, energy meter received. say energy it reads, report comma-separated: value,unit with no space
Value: 1278,kWh
